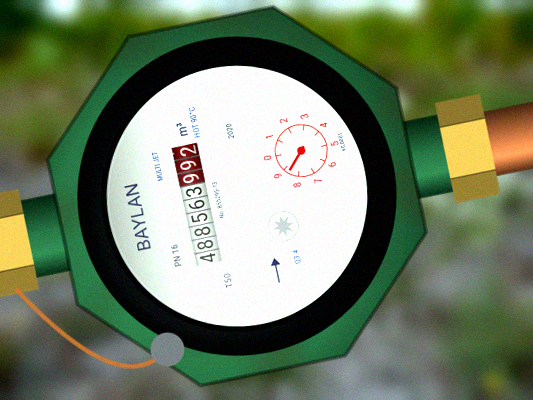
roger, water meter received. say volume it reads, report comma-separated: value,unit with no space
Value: 488563.9918,m³
